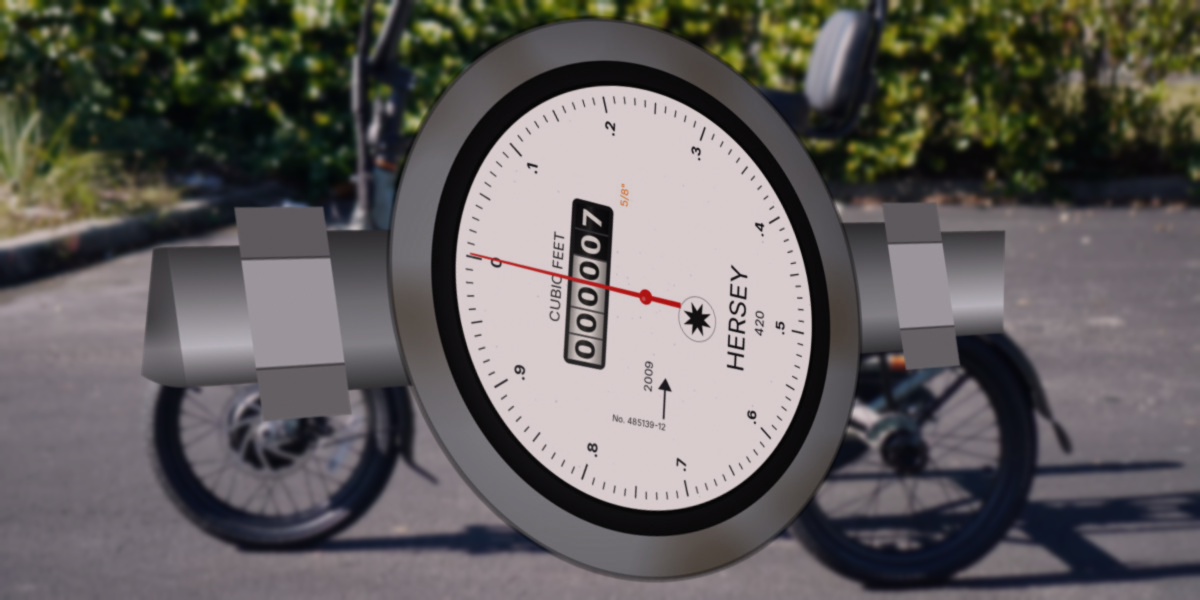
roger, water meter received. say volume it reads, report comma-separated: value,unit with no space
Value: 7.00,ft³
